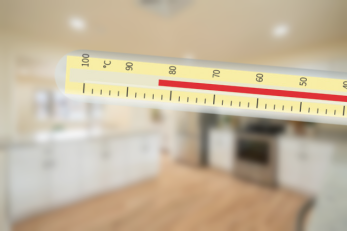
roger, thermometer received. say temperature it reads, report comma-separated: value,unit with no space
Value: 83,°C
